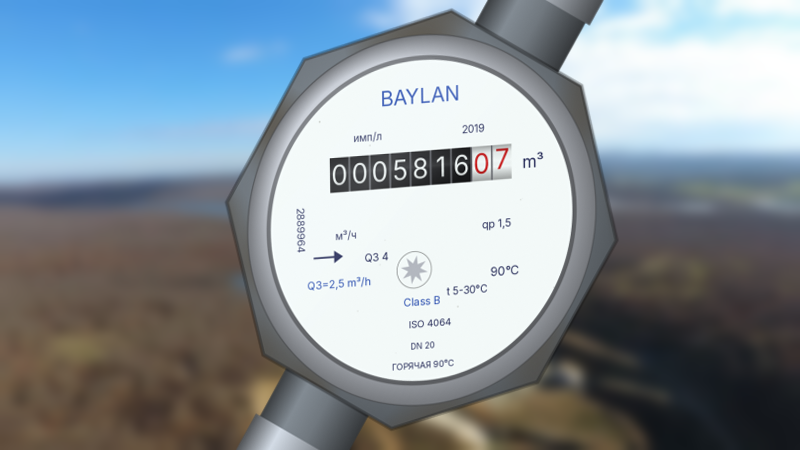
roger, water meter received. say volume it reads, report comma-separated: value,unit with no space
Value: 5816.07,m³
